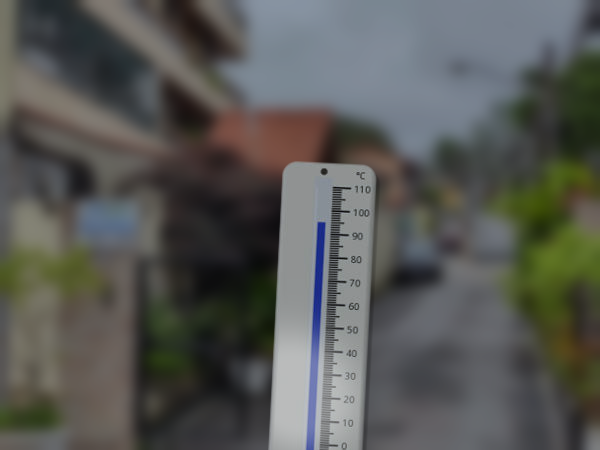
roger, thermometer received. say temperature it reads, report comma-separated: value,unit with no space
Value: 95,°C
